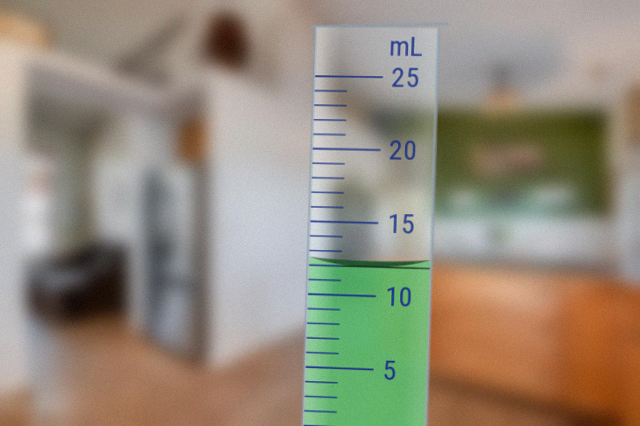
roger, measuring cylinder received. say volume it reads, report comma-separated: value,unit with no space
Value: 12,mL
